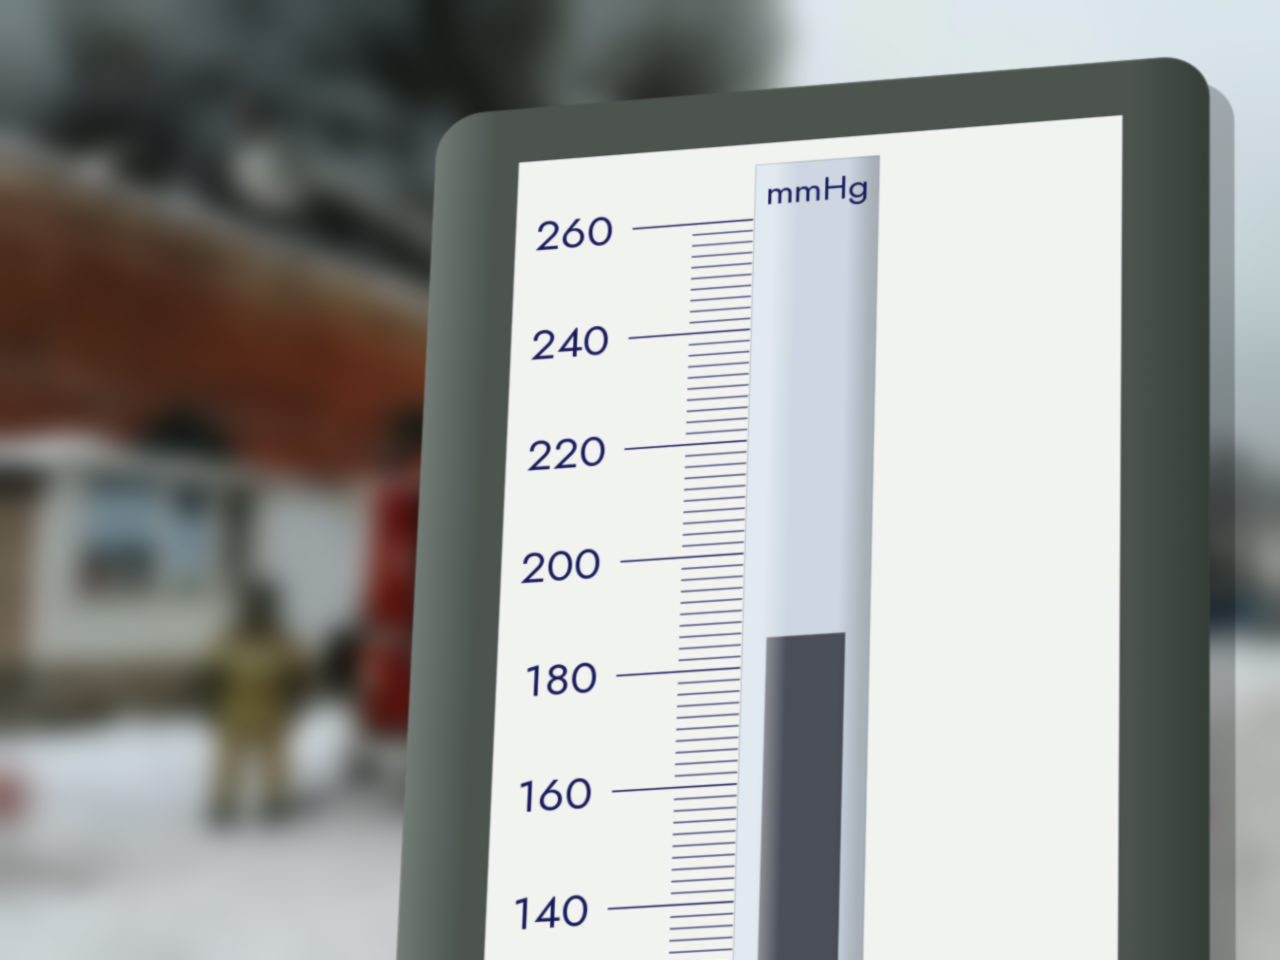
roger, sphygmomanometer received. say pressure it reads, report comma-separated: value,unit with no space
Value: 185,mmHg
